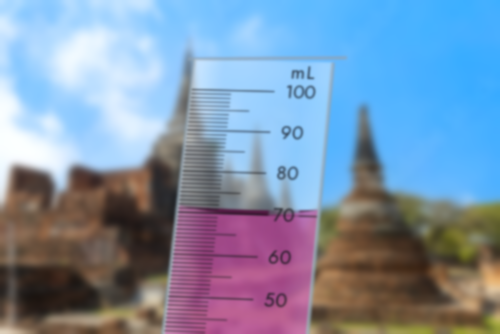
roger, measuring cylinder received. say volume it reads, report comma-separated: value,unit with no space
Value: 70,mL
